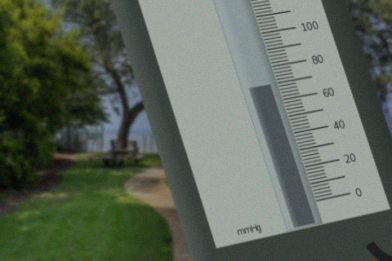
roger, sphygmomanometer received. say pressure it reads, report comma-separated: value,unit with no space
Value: 70,mmHg
